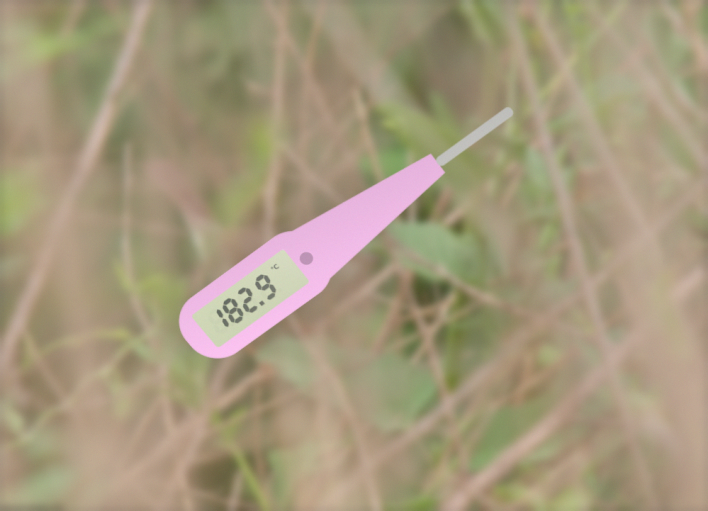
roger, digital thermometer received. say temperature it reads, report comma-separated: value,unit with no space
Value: 182.9,°C
